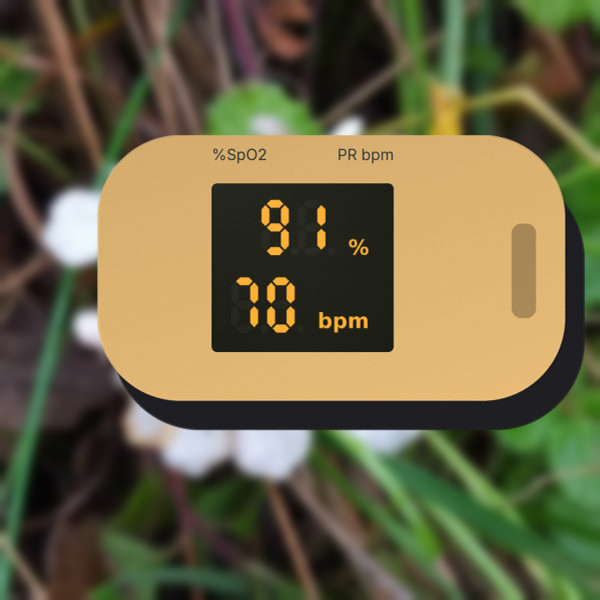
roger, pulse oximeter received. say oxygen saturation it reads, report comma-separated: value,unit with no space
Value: 91,%
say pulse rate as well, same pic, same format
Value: 70,bpm
